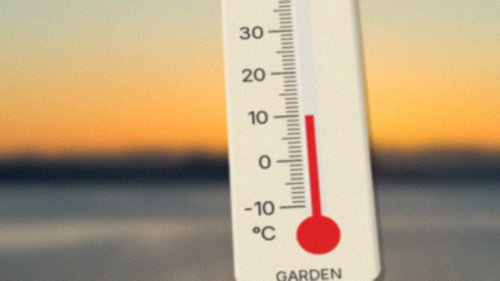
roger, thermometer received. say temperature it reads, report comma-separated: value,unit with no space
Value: 10,°C
